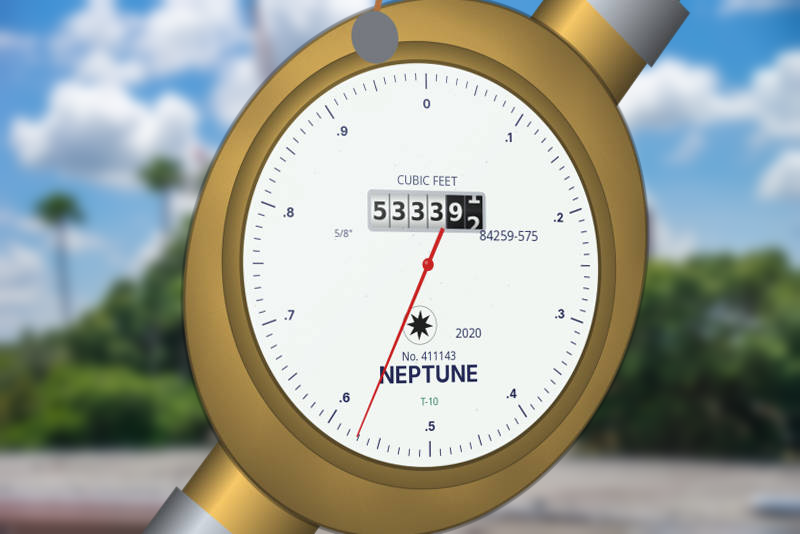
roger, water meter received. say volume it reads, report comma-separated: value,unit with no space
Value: 533391.57,ft³
